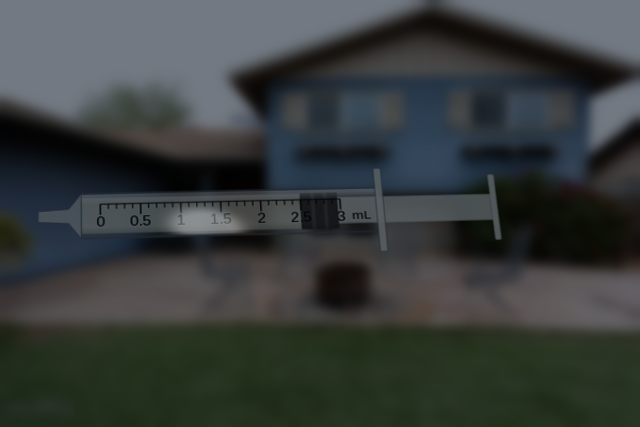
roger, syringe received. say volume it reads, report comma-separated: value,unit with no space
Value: 2.5,mL
